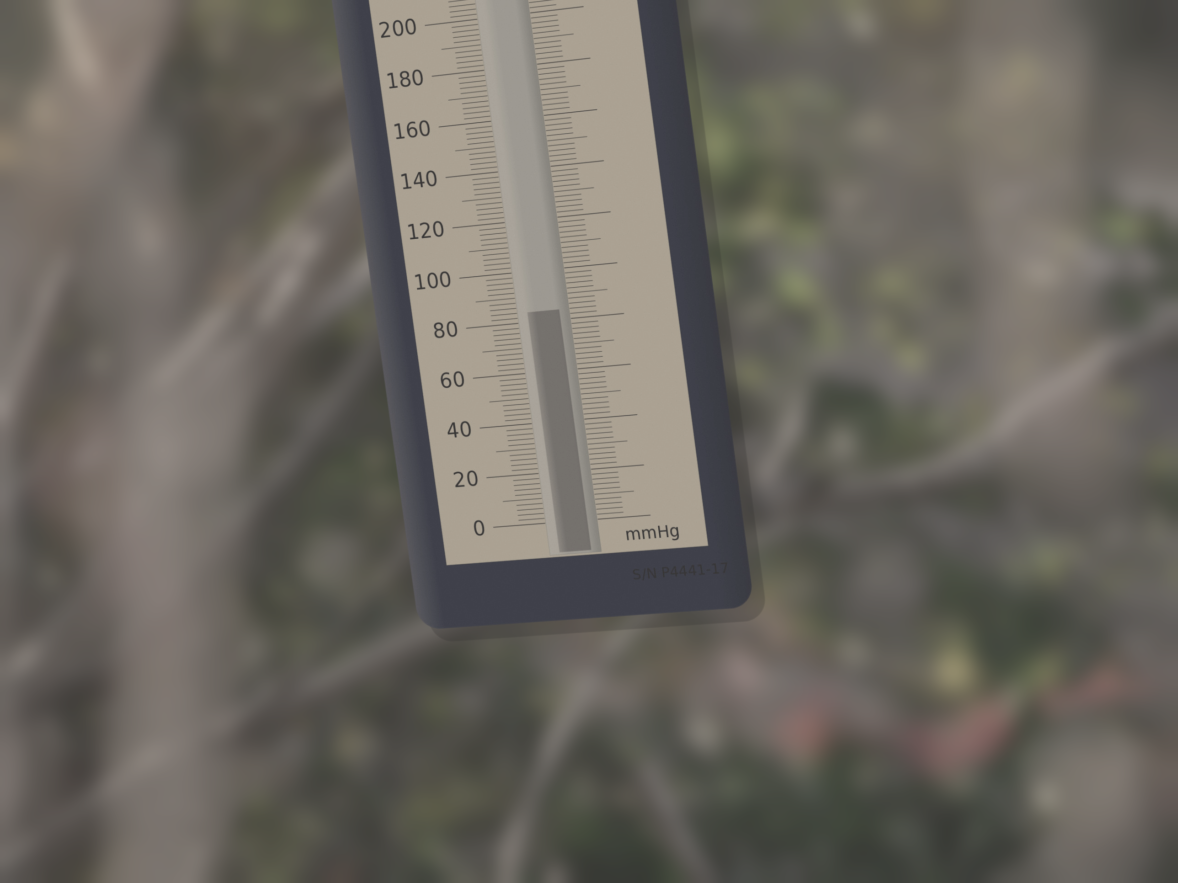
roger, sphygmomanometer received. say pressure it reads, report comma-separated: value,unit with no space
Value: 84,mmHg
